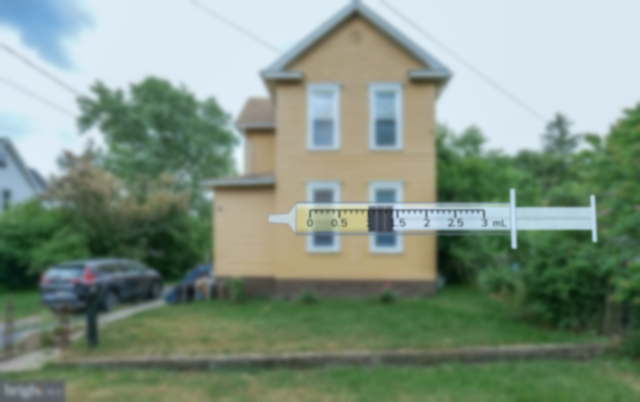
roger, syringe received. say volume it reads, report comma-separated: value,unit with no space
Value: 1,mL
